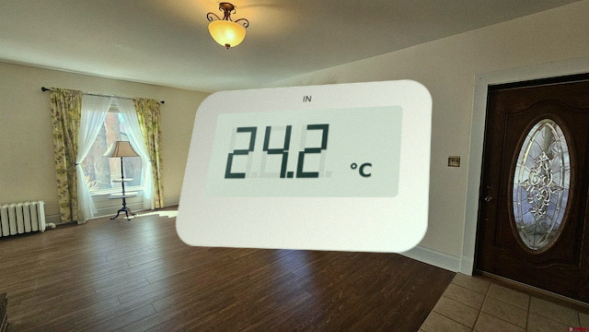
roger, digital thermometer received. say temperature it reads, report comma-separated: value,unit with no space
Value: 24.2,°C
